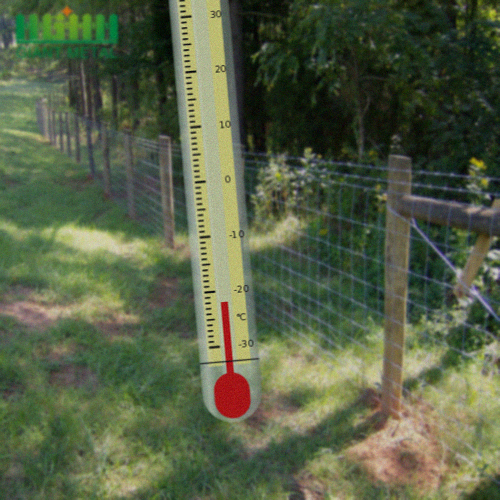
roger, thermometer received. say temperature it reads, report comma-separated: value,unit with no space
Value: -22,°C
